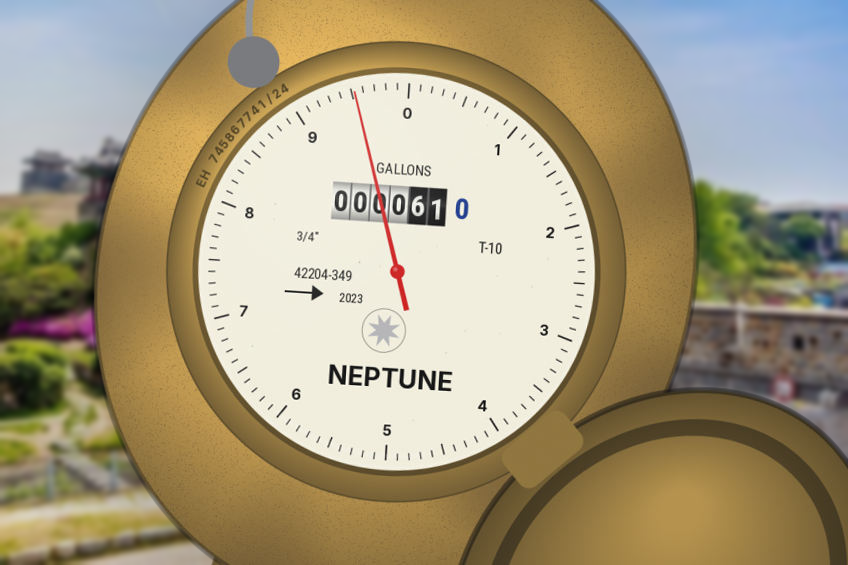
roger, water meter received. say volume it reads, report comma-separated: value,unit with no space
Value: 609.5,gal
